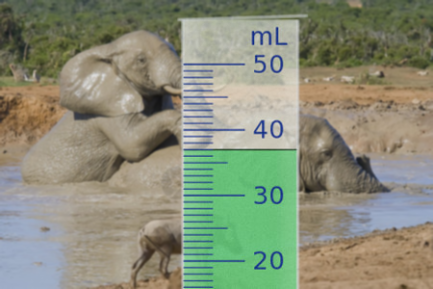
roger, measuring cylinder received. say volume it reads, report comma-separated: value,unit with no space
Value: 37,mL
